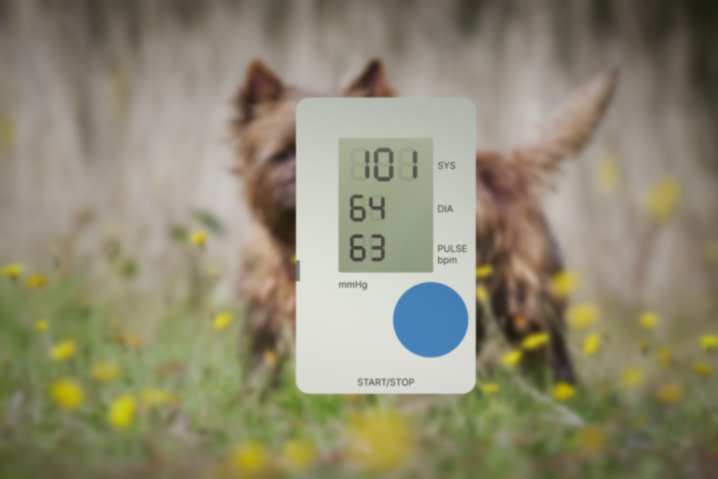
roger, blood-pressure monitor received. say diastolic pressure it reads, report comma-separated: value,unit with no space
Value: 64,mmHg
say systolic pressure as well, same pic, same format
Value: 101,mmHg
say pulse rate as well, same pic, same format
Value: 63,bpm
